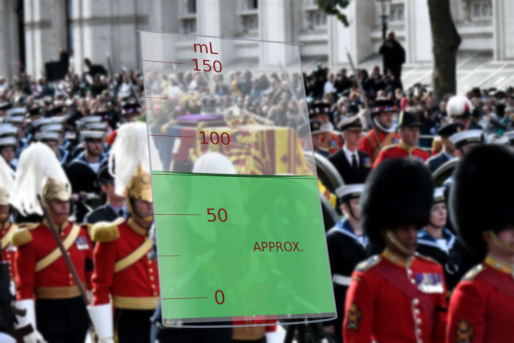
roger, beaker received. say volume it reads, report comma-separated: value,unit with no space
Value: 75,mL
